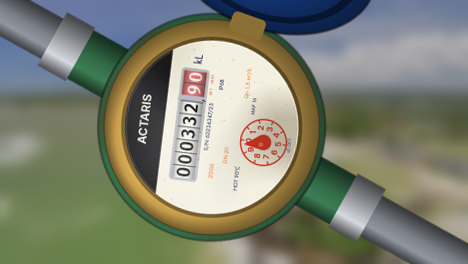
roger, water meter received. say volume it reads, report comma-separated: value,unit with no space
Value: 332.899,kL
